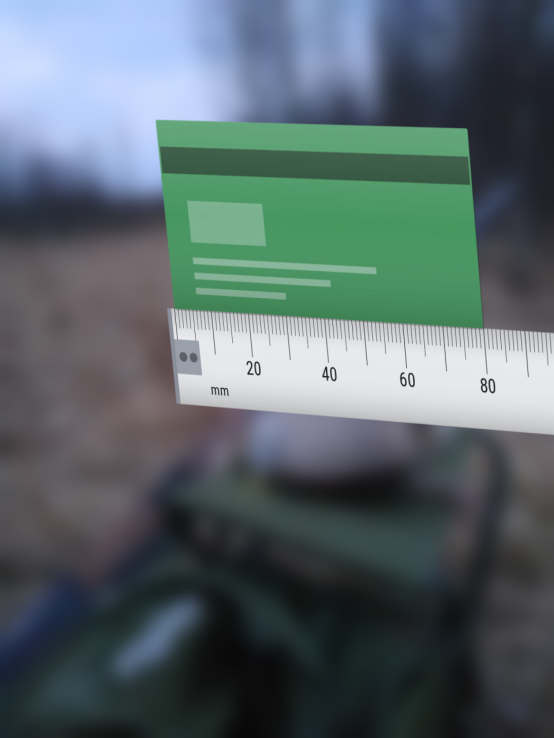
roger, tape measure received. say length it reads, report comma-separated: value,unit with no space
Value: 80,mm
